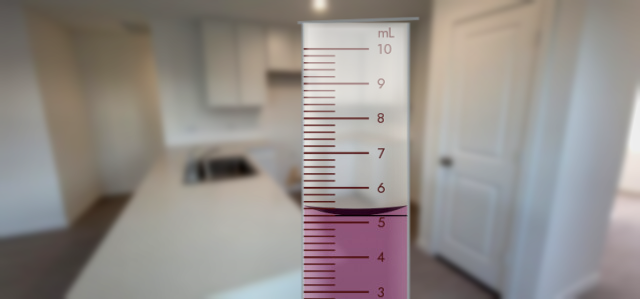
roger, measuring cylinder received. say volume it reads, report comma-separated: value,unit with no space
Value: 5.2,mL
